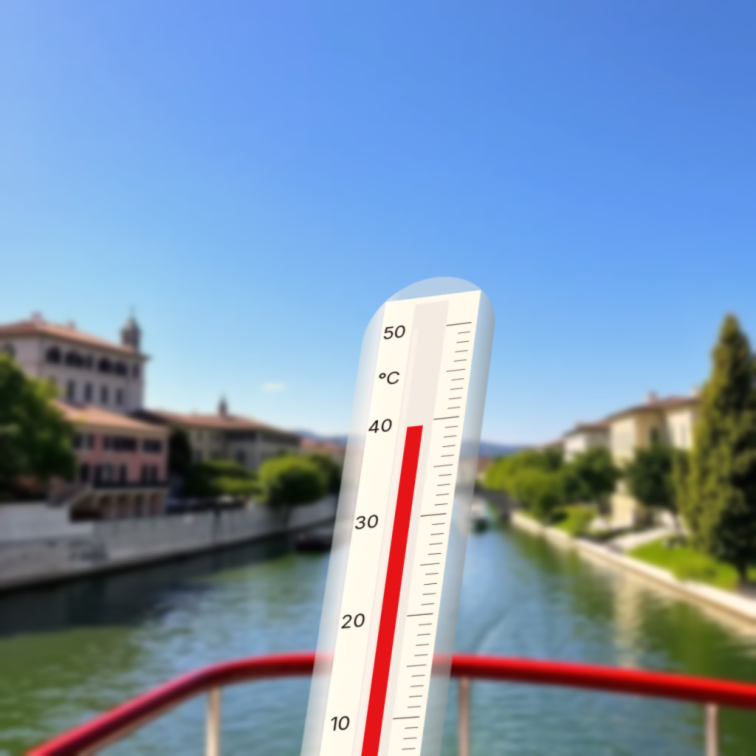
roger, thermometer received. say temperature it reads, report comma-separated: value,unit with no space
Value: 39.5,°C
